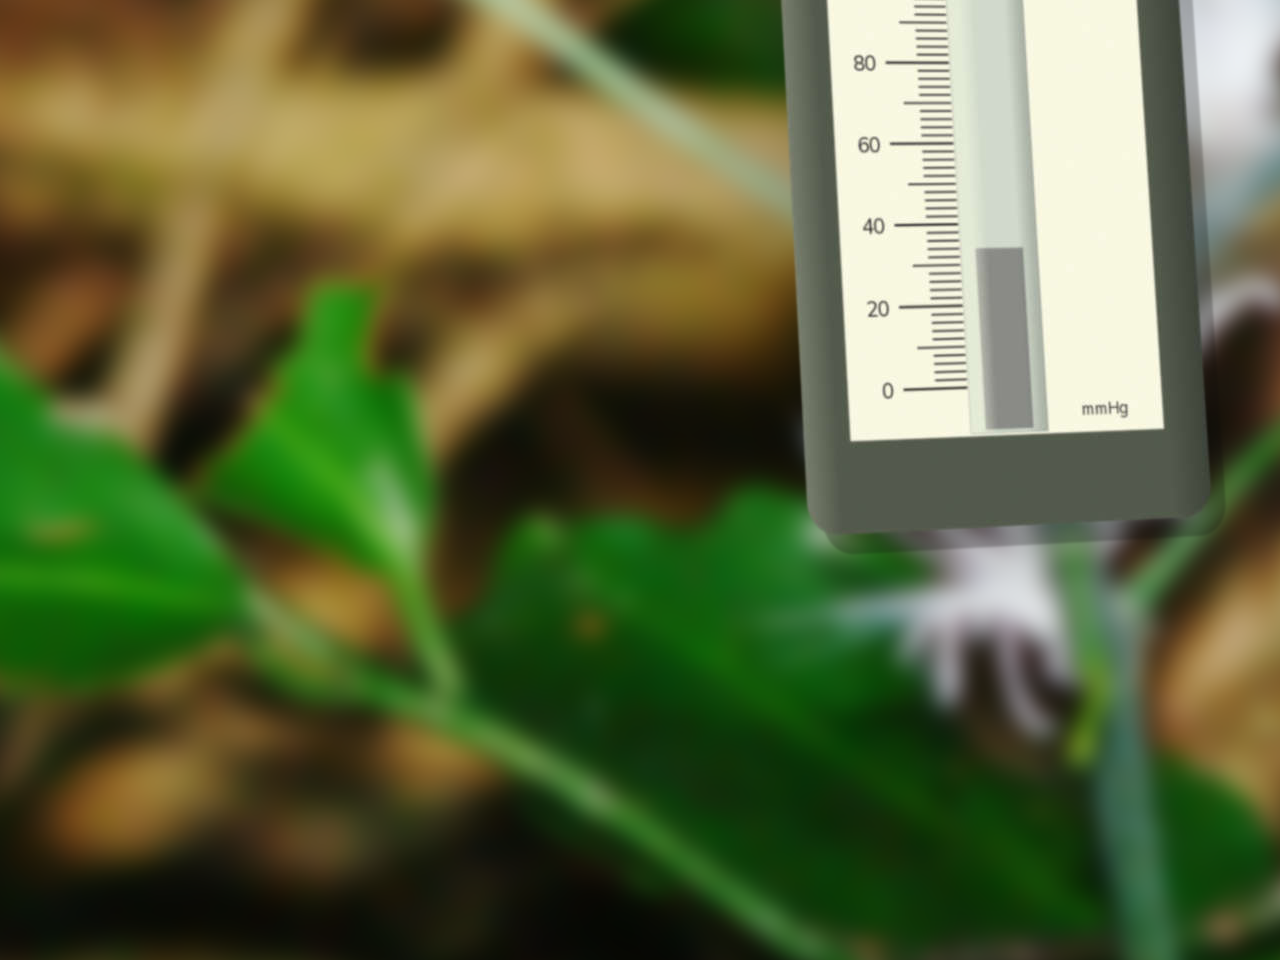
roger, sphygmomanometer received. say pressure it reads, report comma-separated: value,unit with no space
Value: 34,mmHg
